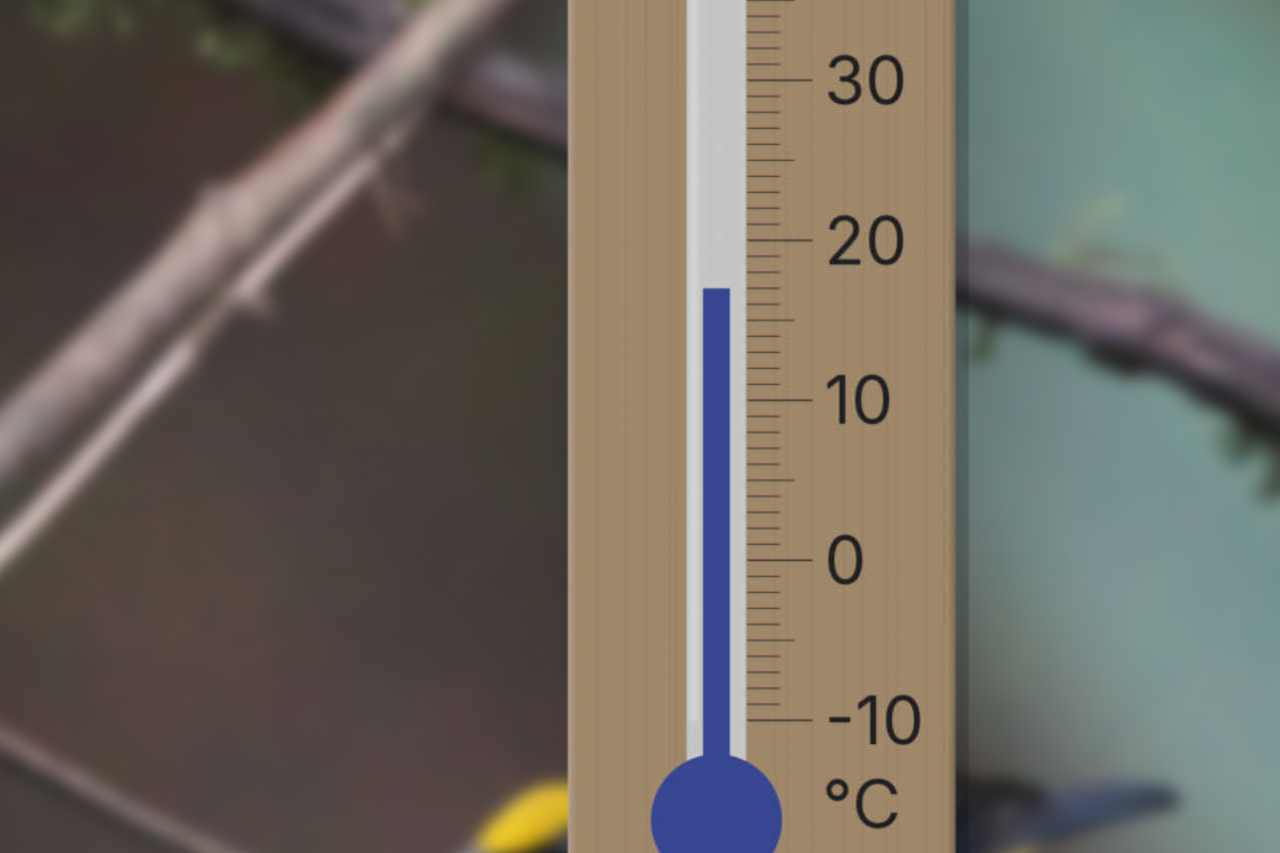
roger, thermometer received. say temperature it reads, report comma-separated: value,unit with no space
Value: 17,°C
